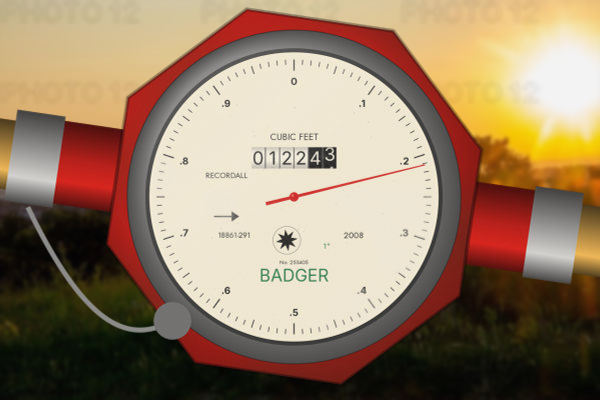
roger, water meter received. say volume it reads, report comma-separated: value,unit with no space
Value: 12243.21,ft³
